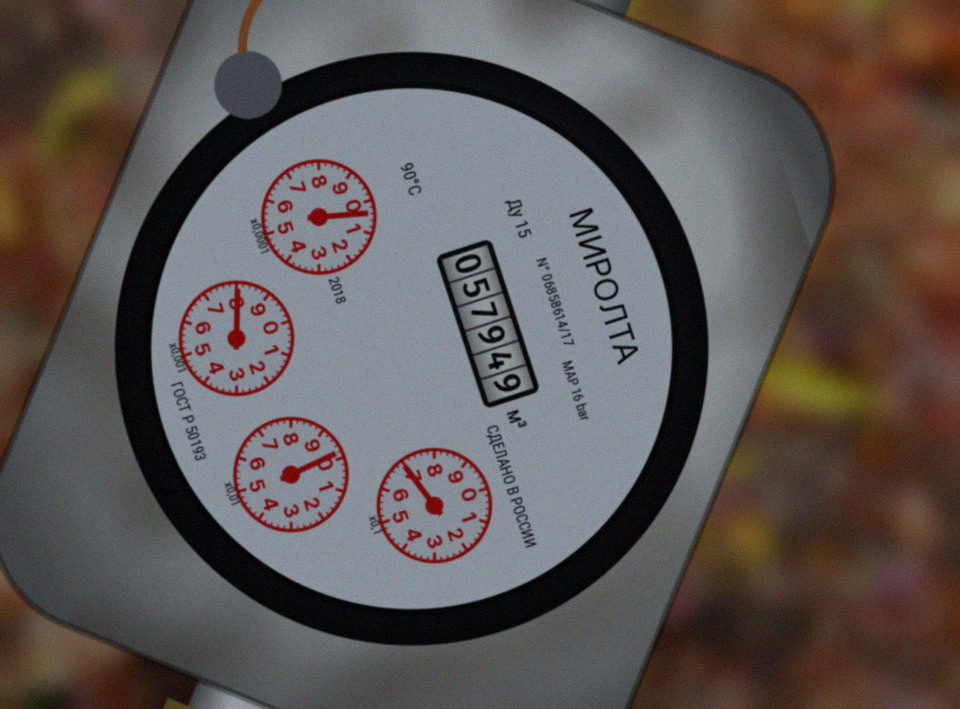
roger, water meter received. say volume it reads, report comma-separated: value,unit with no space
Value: 57949.6980,m³
